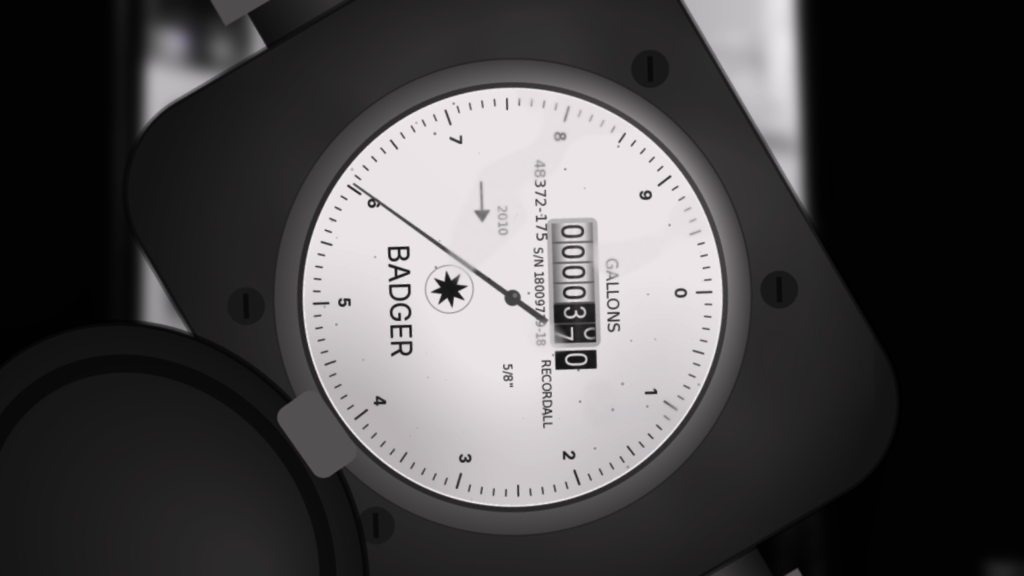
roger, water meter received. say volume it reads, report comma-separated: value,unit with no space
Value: 366.0,gal
